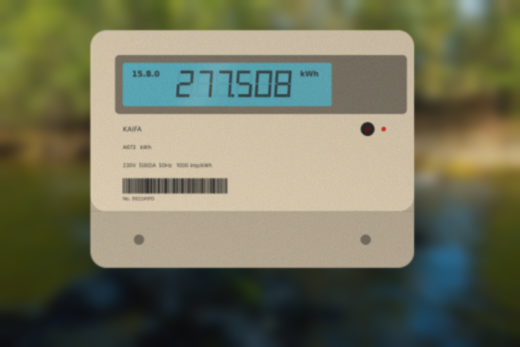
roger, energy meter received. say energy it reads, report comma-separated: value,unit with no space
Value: 277.508,kWh
